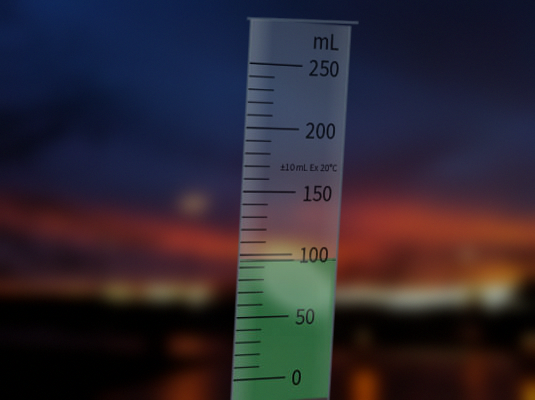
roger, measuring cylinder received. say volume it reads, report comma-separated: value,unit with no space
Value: 95,mL
